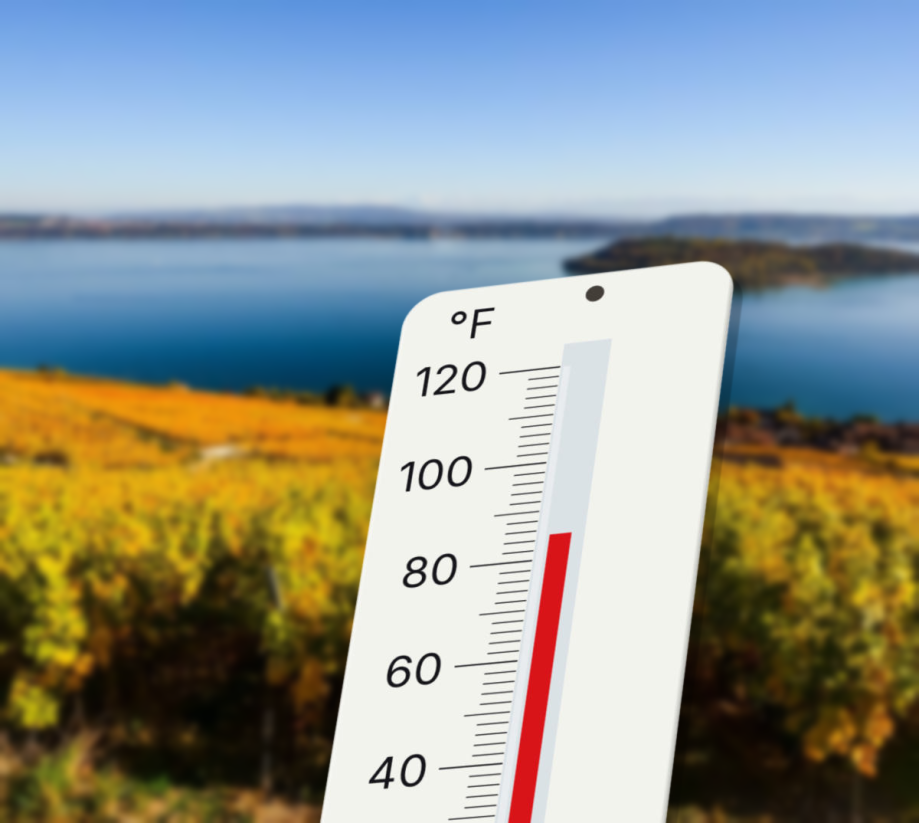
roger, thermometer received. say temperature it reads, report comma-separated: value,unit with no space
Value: 85,°F
